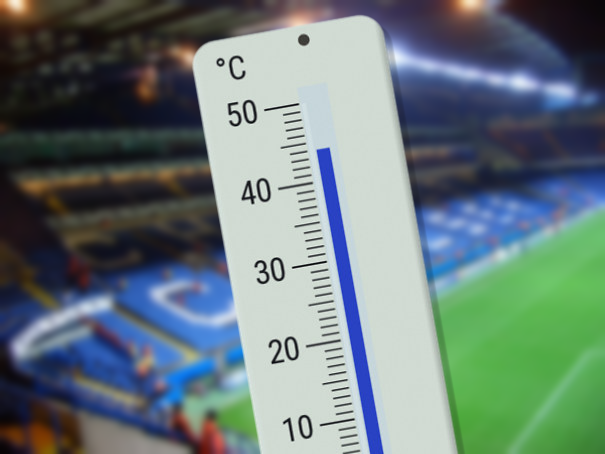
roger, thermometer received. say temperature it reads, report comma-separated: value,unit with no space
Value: 44,°C
